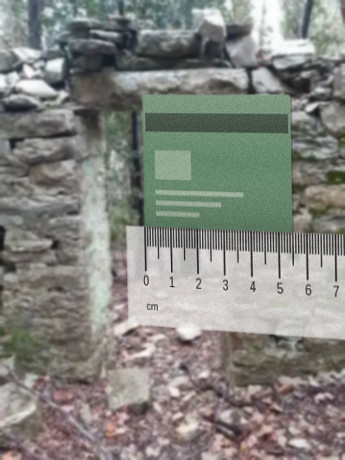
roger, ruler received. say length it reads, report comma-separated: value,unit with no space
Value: 5.5,cm
